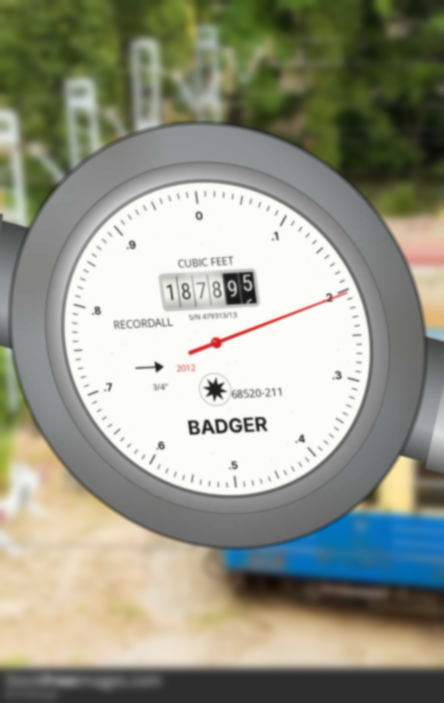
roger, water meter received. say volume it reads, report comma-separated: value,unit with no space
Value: 187895.20,ft³
